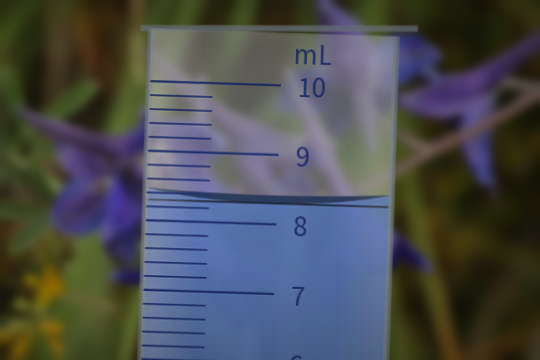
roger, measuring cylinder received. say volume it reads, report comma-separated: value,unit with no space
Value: 8.3,mL
